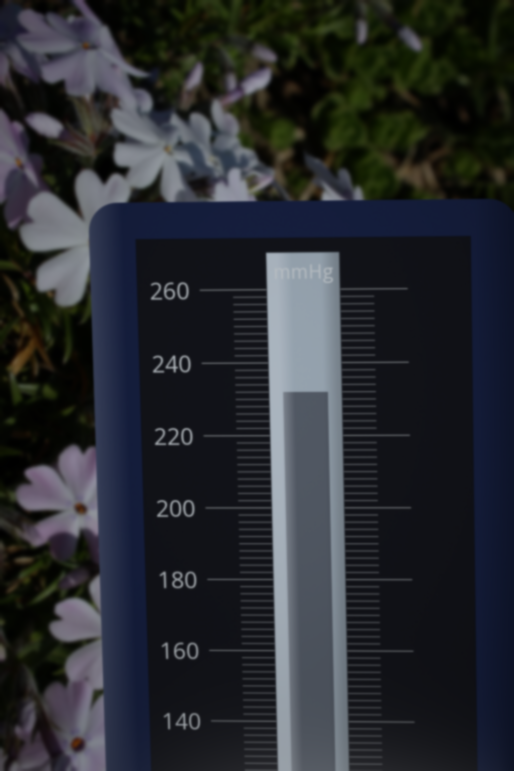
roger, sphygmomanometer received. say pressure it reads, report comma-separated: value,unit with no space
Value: 232,mmHg
